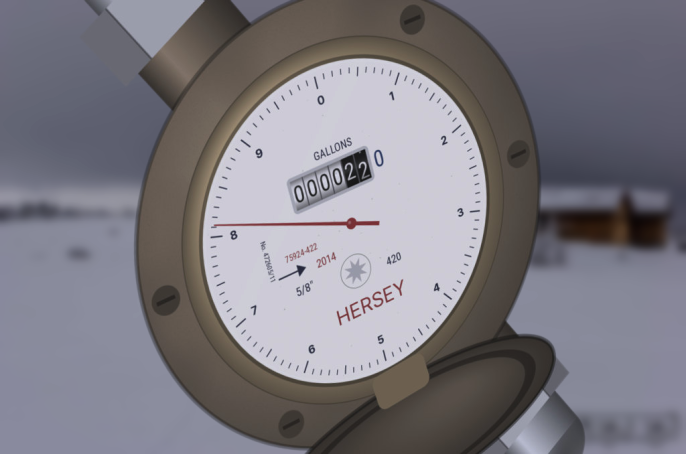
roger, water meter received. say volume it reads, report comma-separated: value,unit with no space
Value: 218.1,gal
